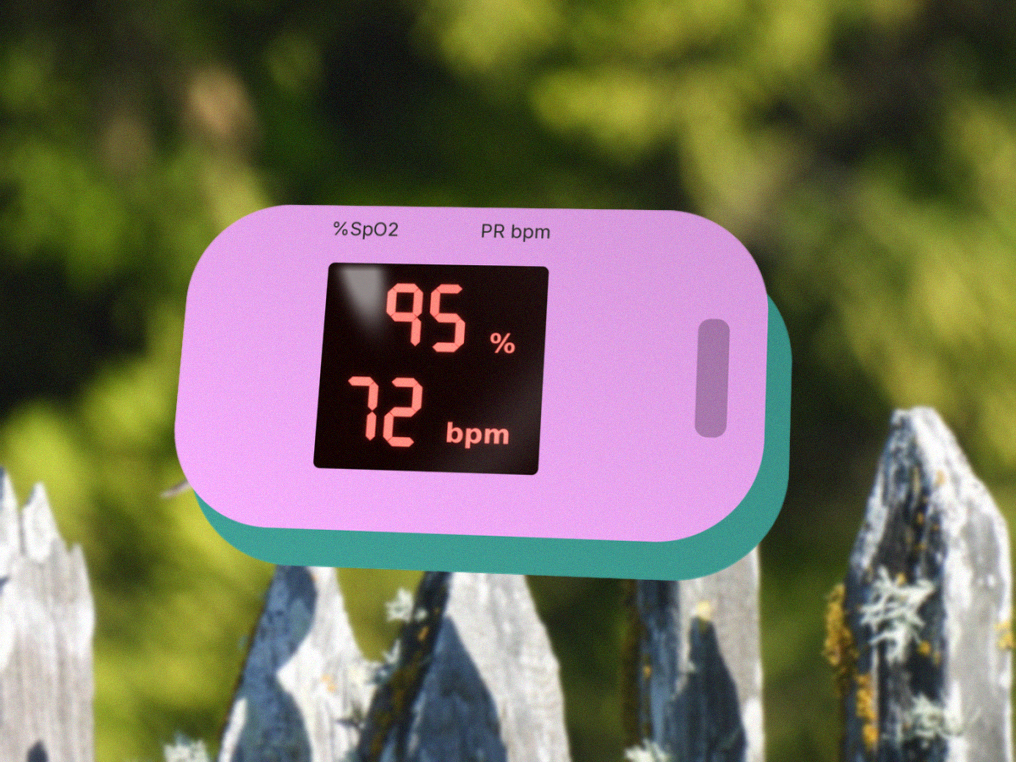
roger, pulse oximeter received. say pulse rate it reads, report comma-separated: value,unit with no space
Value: 72,bpm
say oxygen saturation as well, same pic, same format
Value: 95,%
